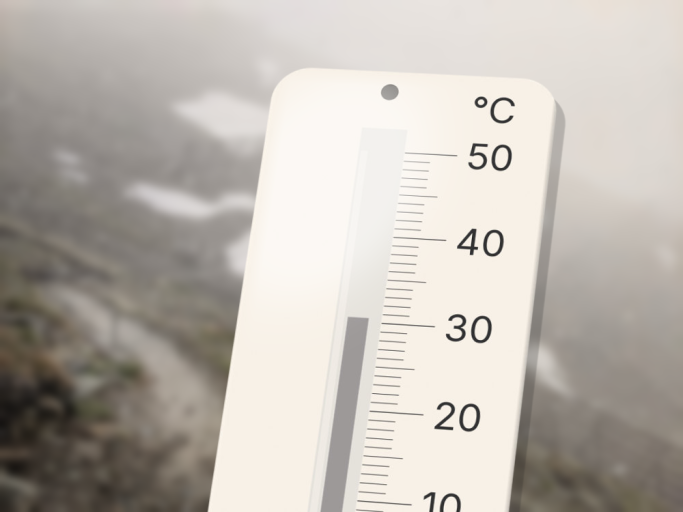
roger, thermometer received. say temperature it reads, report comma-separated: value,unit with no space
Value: 30.5,°C
